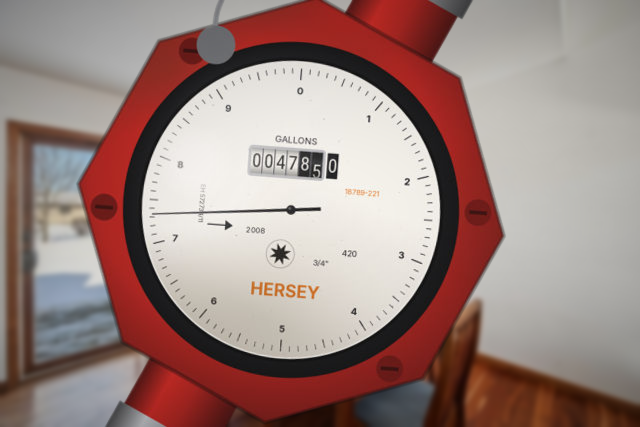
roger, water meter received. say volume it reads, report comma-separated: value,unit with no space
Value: 47847.3,gal
